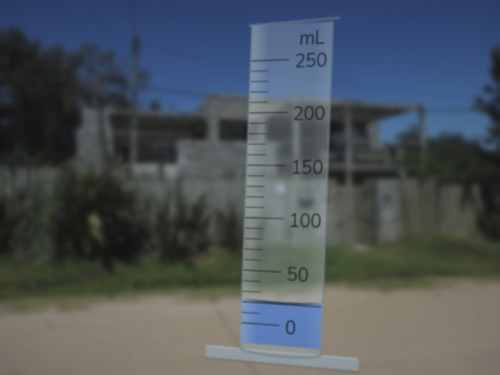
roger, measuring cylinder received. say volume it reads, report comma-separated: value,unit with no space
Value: 20,mL
